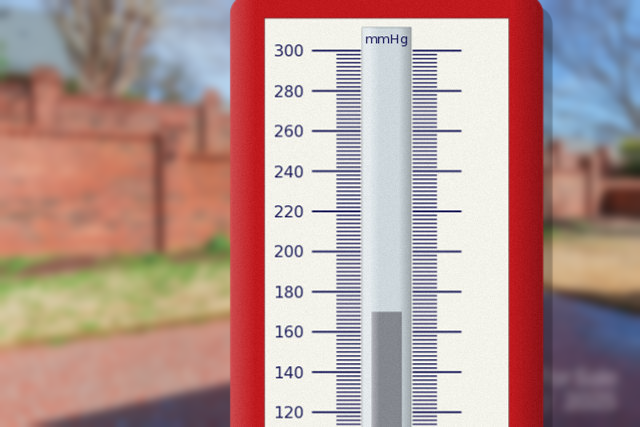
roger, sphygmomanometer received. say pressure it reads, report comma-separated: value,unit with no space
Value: 170,mmHg
